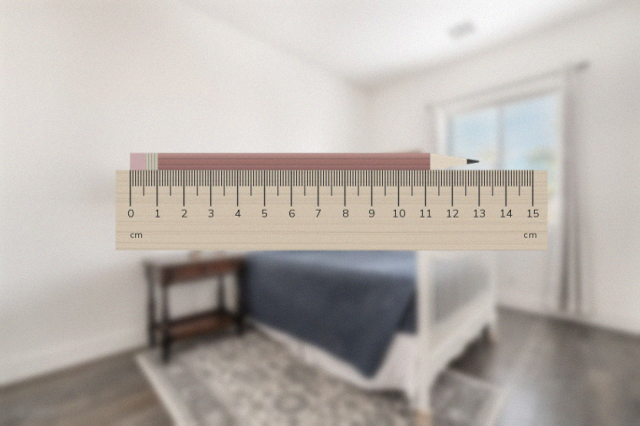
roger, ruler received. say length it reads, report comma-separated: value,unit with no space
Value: 13,cm
